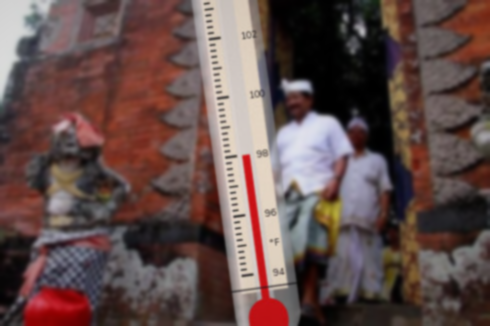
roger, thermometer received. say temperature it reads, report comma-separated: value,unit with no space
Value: 98,°F
